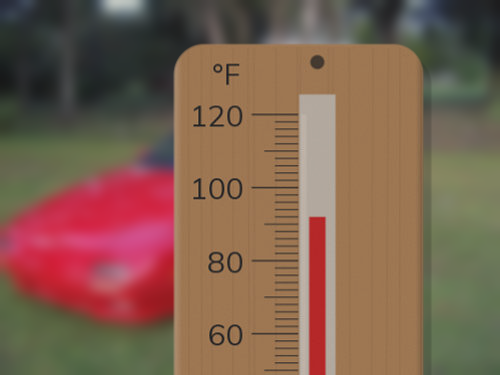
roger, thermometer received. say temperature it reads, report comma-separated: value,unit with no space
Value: 92,°F
